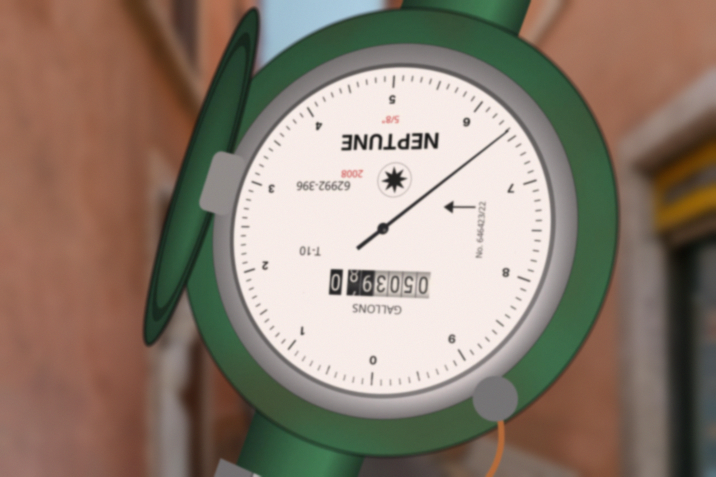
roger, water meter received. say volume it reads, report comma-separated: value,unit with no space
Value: 503976.4,gal
